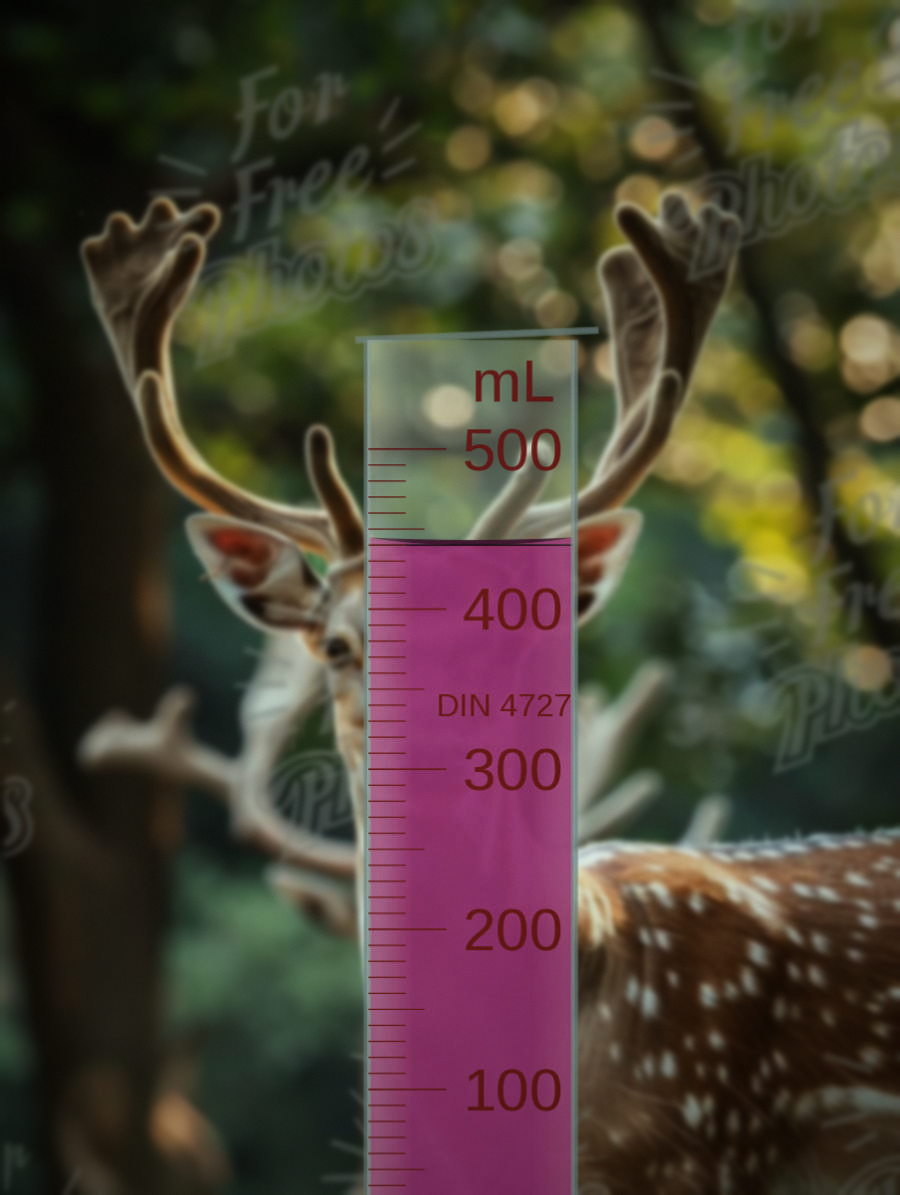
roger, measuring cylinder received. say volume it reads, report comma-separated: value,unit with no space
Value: 440,mL
